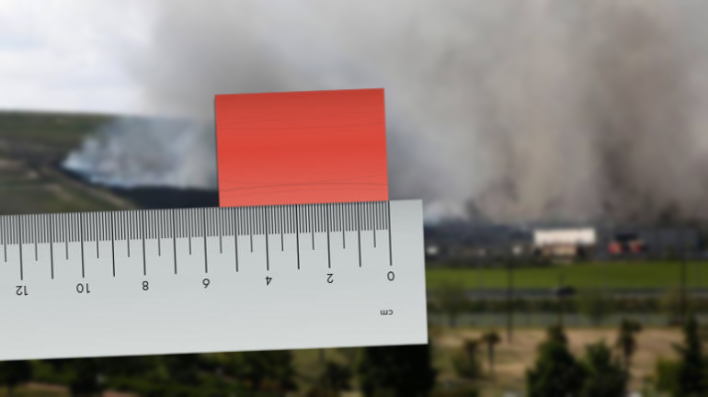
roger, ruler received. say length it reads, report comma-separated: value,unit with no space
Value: 5.5,cm
